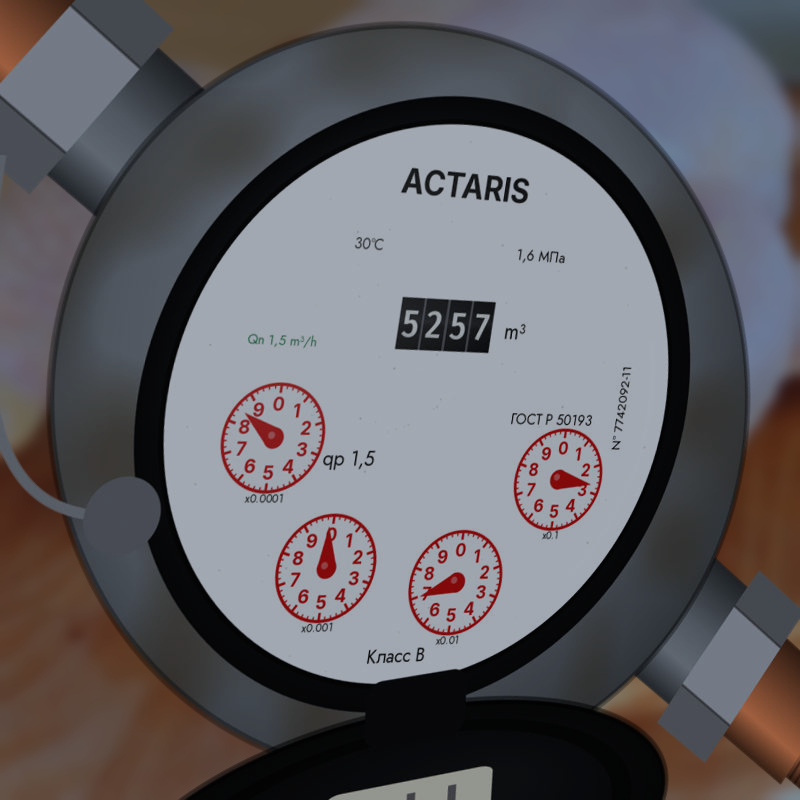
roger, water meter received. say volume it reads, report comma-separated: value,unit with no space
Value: 5257.2698,m³
